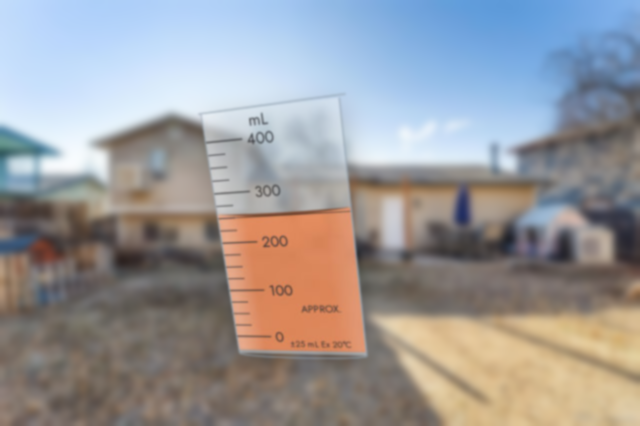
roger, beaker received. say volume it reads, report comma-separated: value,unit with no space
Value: 250,mL
